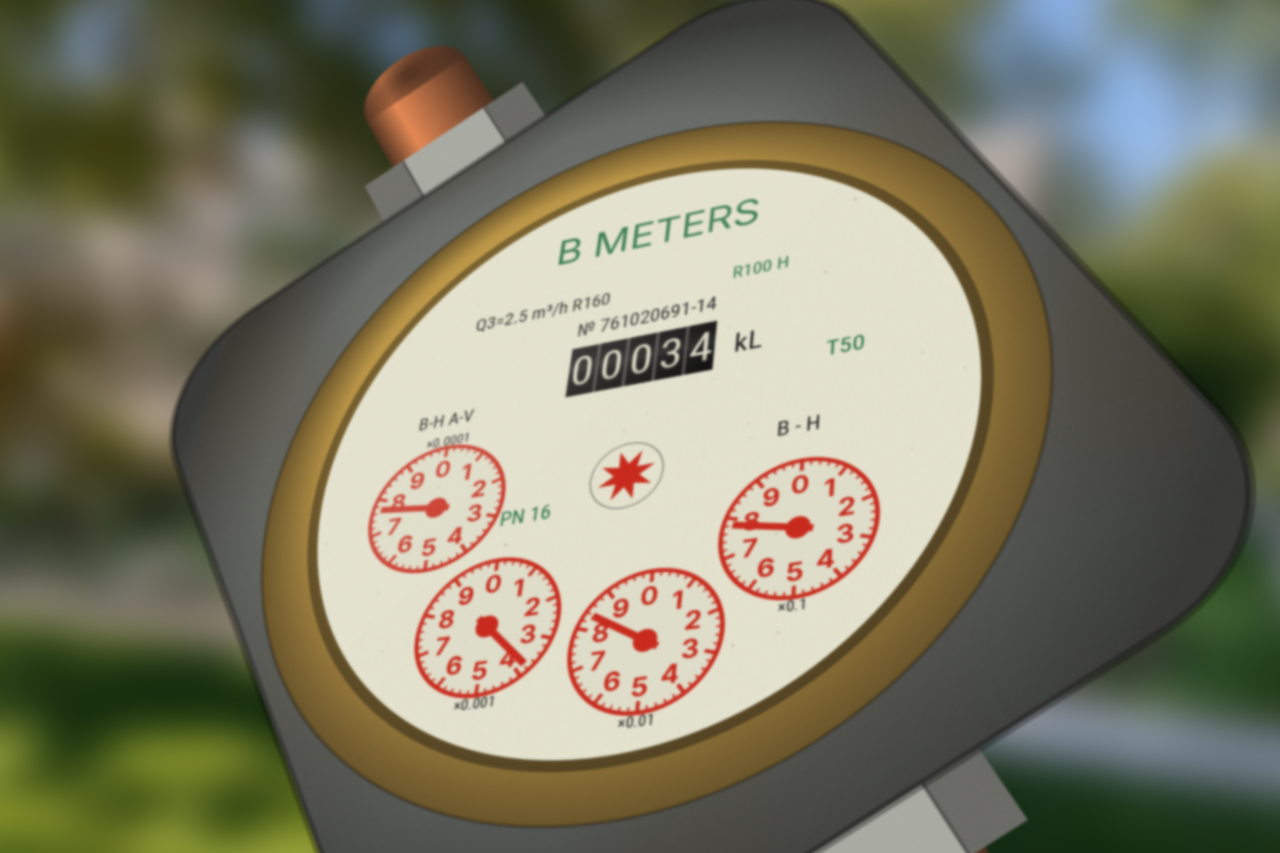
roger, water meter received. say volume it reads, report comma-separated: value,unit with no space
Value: 34.7837,kL
